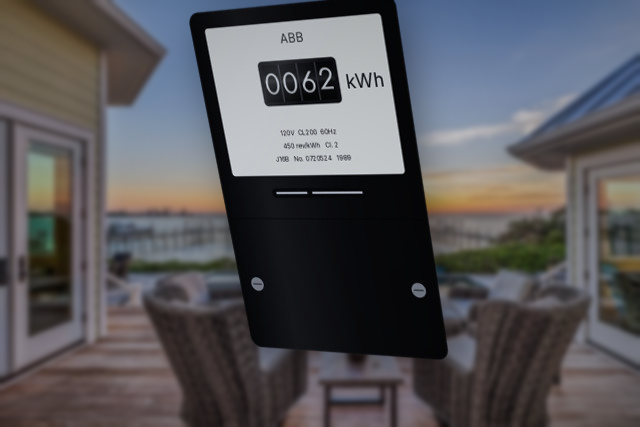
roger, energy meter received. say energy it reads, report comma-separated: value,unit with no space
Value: 62,kWh
